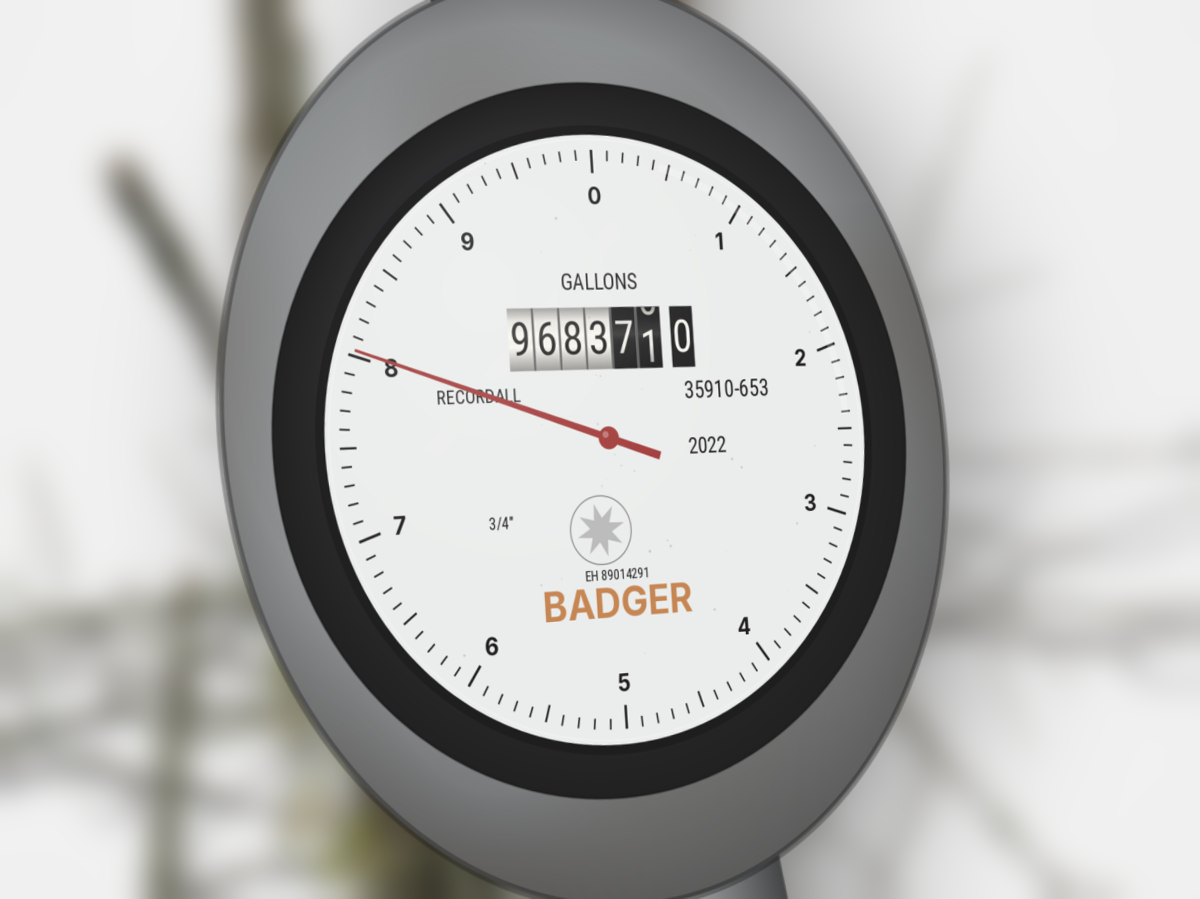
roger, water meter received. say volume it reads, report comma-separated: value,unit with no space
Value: 9683708.0,gal
